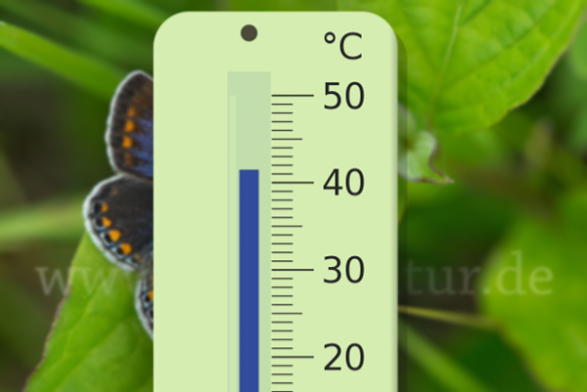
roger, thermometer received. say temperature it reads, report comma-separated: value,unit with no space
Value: 41.5,°C
